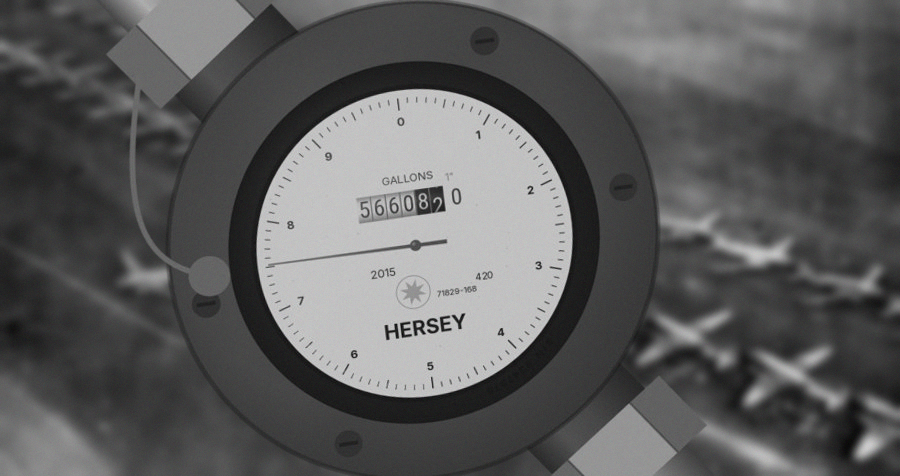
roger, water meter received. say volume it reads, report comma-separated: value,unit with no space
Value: 5660817.5,gal
